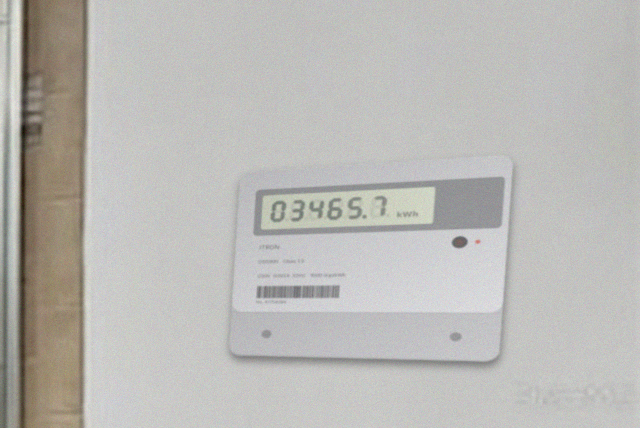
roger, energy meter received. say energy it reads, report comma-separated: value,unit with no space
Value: 3465.7,kWh
